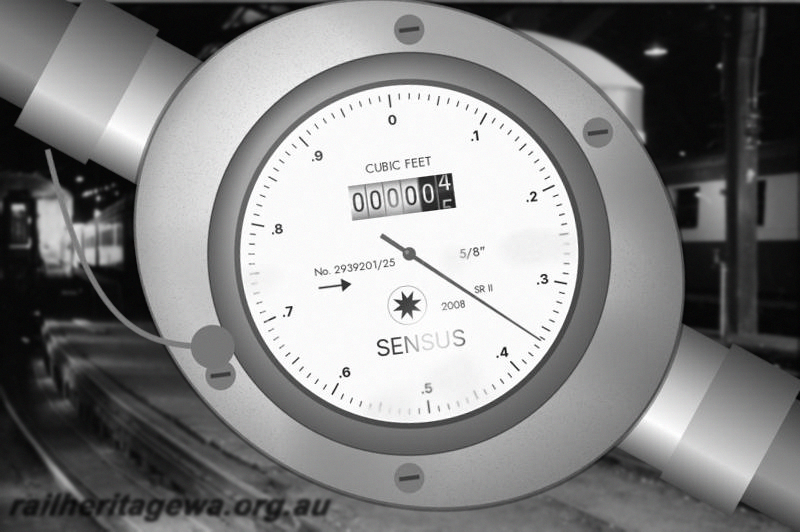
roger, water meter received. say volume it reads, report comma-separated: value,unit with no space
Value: 4.36,ft³
